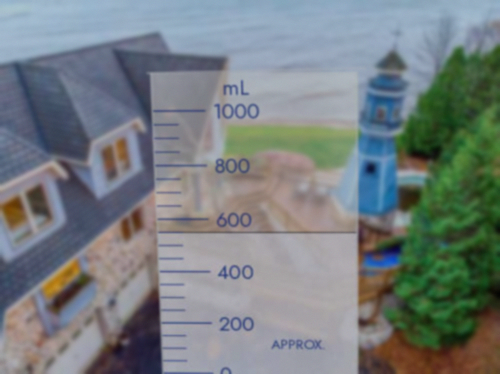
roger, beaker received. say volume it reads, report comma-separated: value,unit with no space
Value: 550,mL
